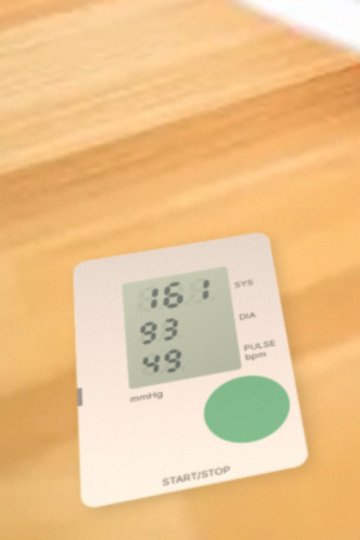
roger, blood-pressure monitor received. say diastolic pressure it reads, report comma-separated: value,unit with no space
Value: 93,mmHg
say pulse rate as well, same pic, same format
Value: 49,bpm
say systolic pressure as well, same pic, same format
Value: 161,mmHg
